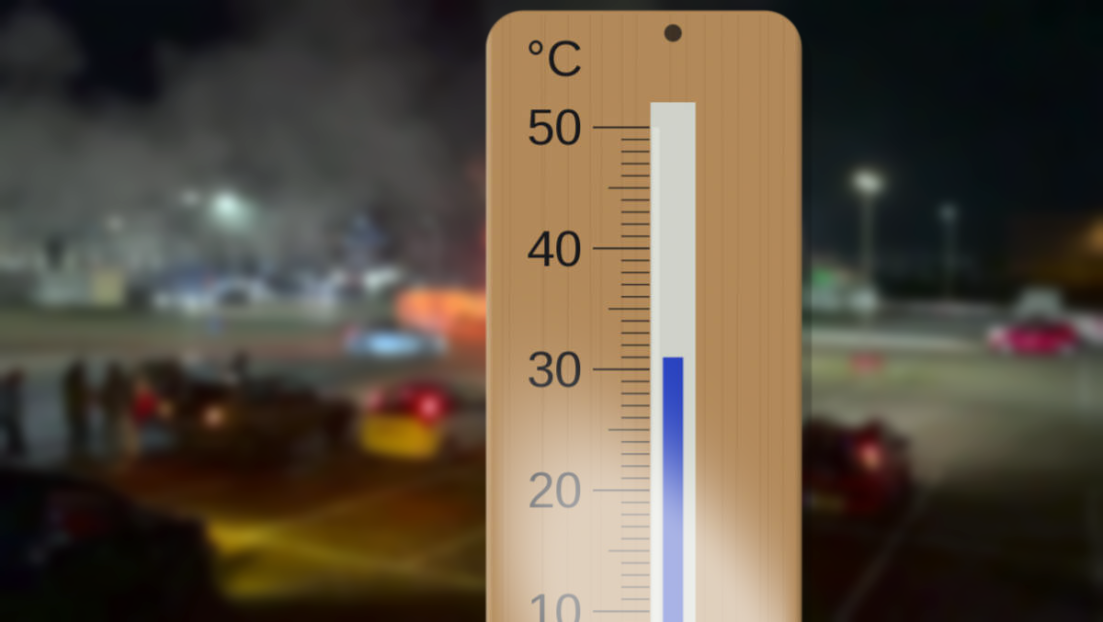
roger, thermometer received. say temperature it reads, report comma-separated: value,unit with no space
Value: 31,°C
